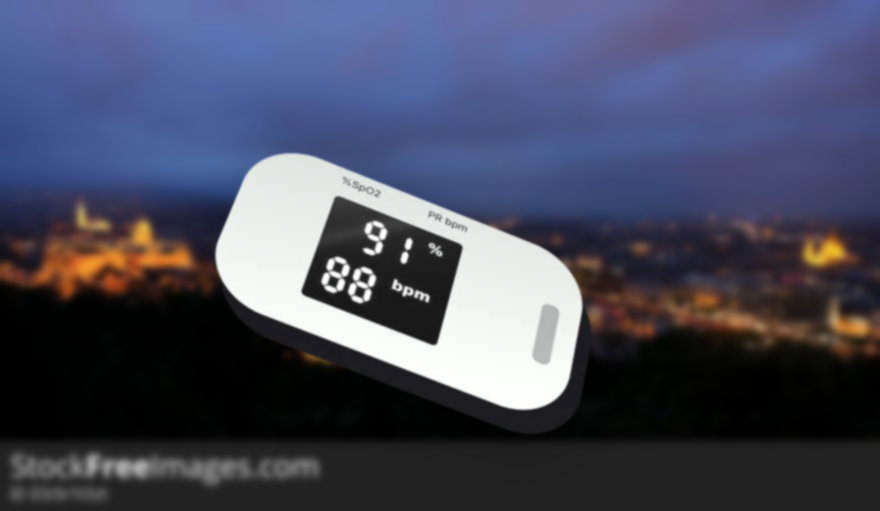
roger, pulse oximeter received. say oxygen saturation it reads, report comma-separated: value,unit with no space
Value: 91,%
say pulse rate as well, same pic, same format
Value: 88,bpm
